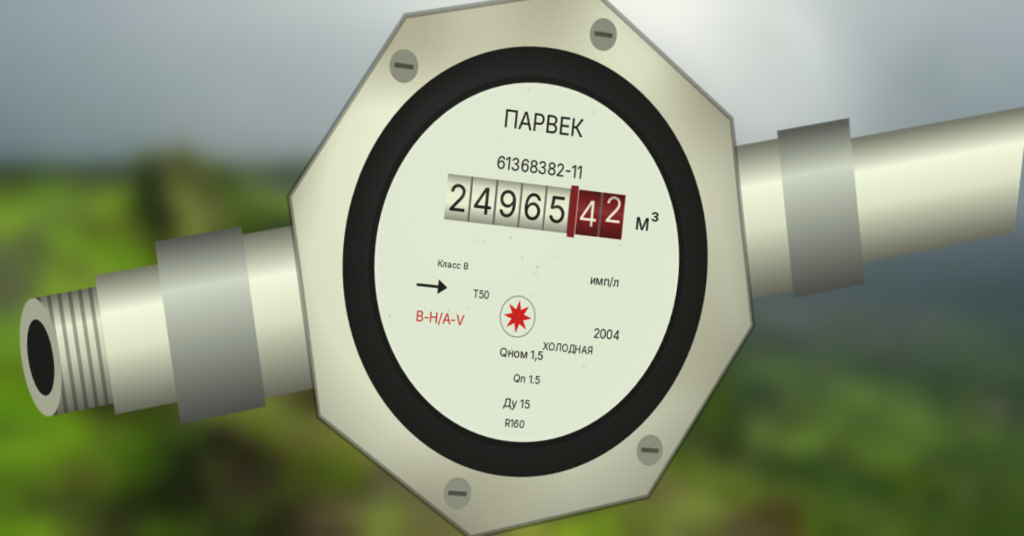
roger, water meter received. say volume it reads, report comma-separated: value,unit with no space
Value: 24965.42,m³
